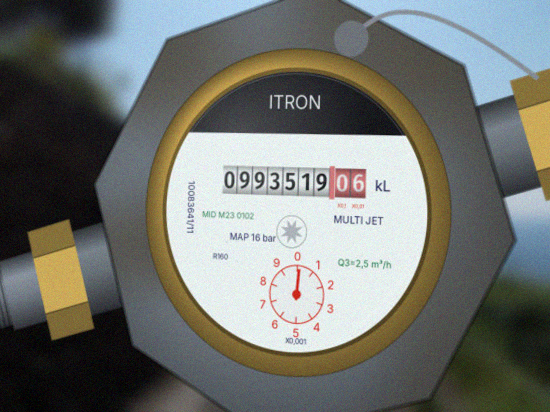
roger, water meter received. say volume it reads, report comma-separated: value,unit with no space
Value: 993519.060,kL
